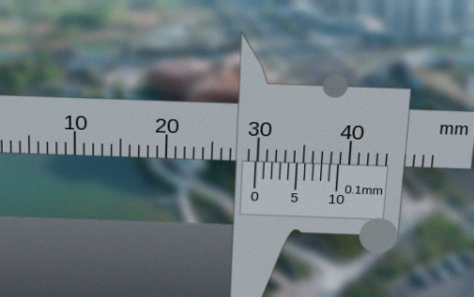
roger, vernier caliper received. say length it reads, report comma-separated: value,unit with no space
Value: 29.8,mm
